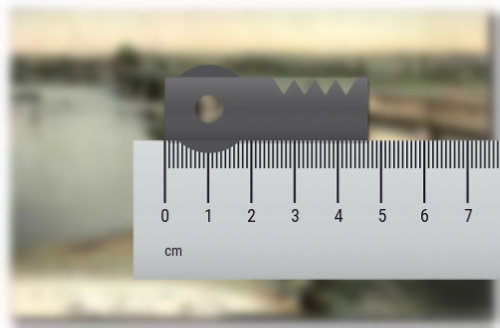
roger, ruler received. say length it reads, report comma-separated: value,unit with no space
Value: 4.7,cm
